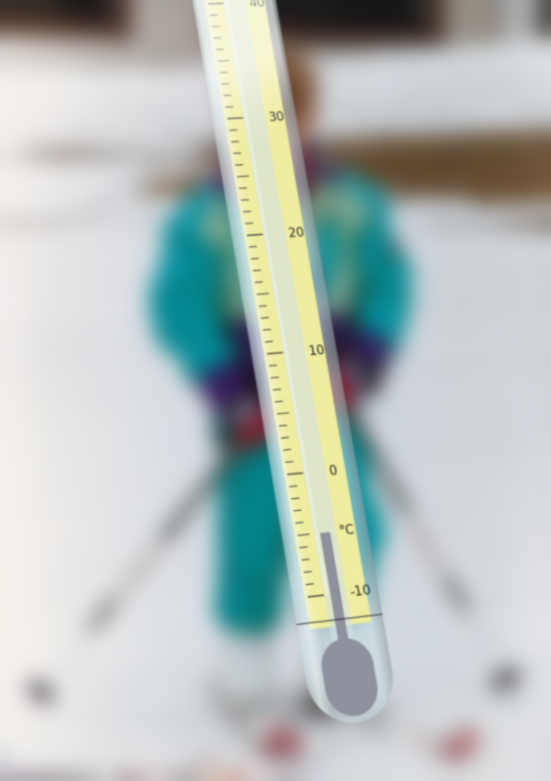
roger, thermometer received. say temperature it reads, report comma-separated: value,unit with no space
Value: -5,°C
